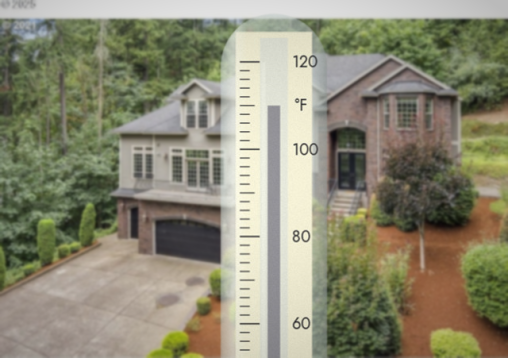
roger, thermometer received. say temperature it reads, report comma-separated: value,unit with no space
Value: 110,°F
